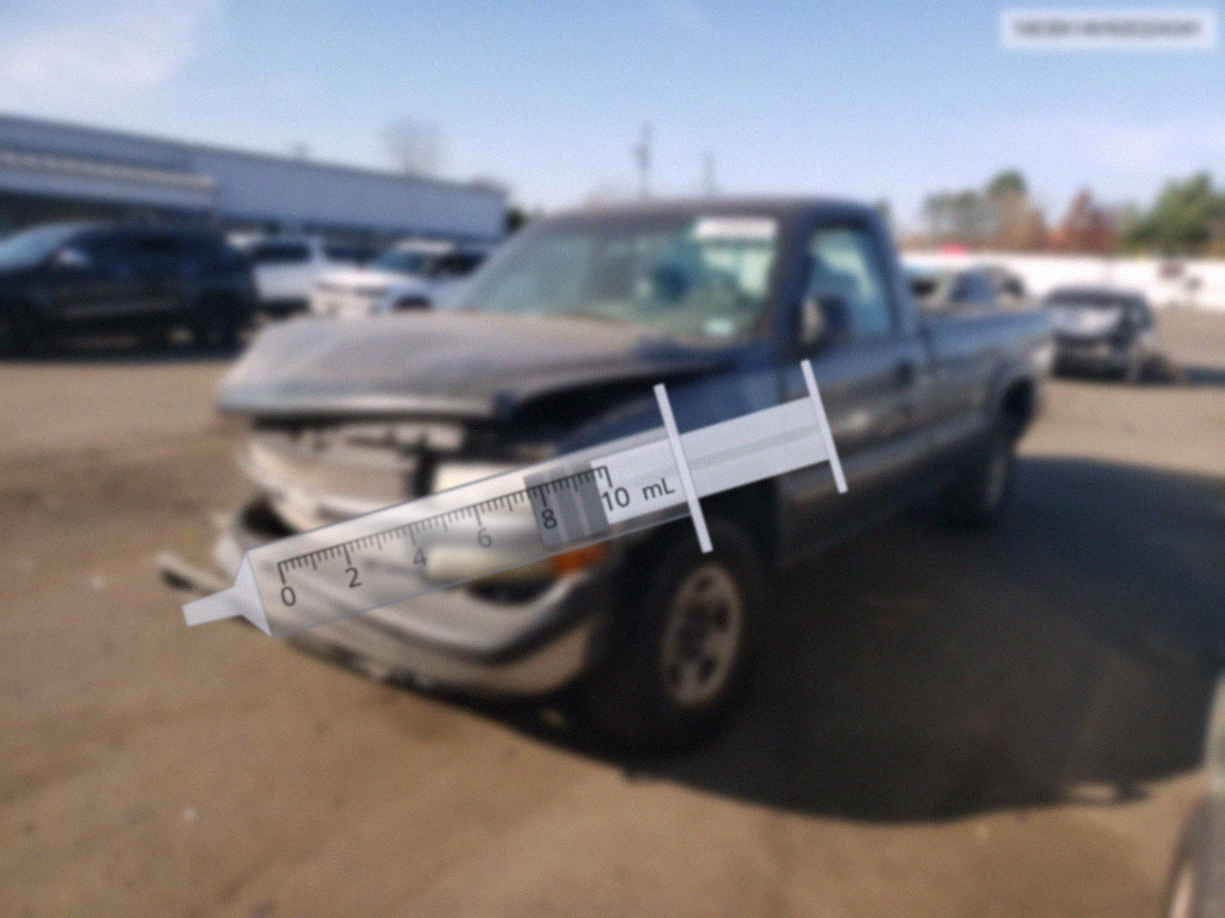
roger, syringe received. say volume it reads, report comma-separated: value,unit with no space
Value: 7.6,mL
